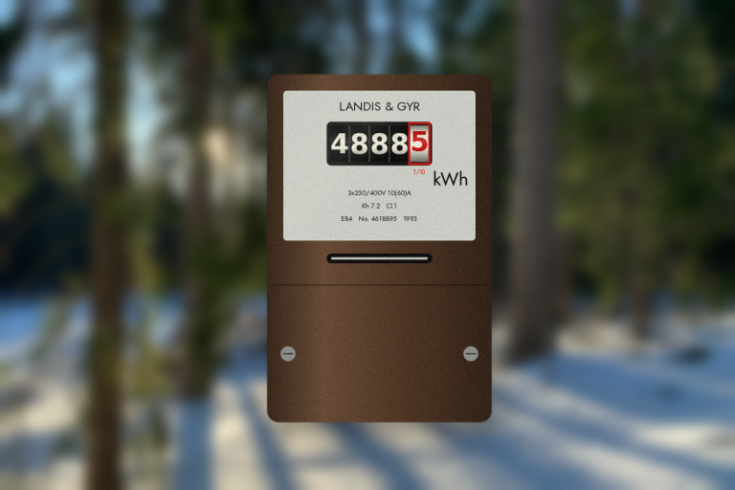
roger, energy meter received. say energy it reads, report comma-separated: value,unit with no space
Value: 4888.5,kWh
